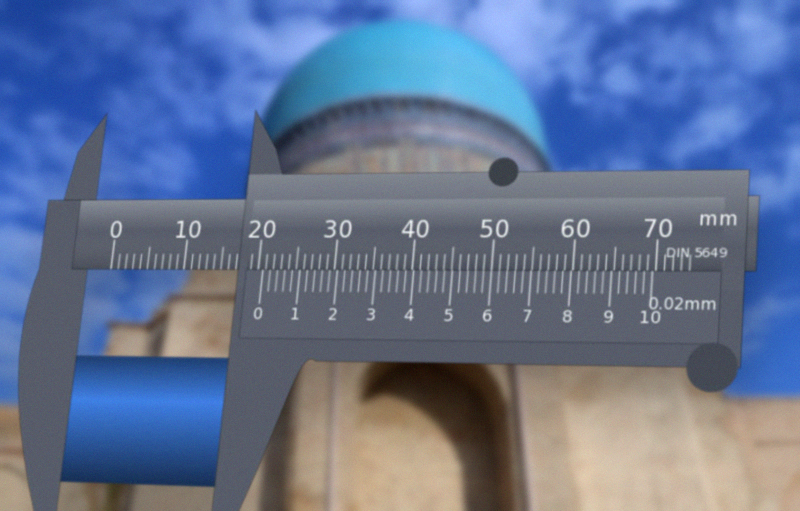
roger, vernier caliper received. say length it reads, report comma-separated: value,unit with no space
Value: 20.6,mm
